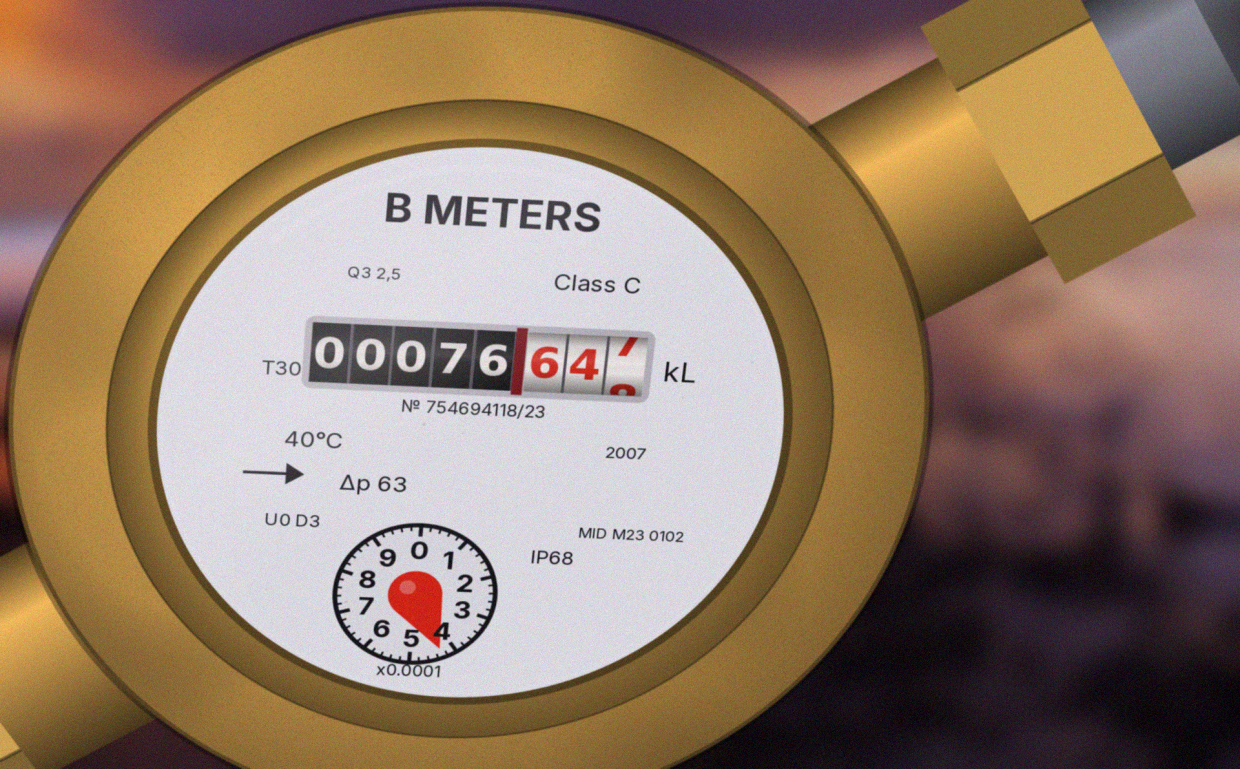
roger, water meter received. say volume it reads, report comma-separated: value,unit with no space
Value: 76.6474,kL
